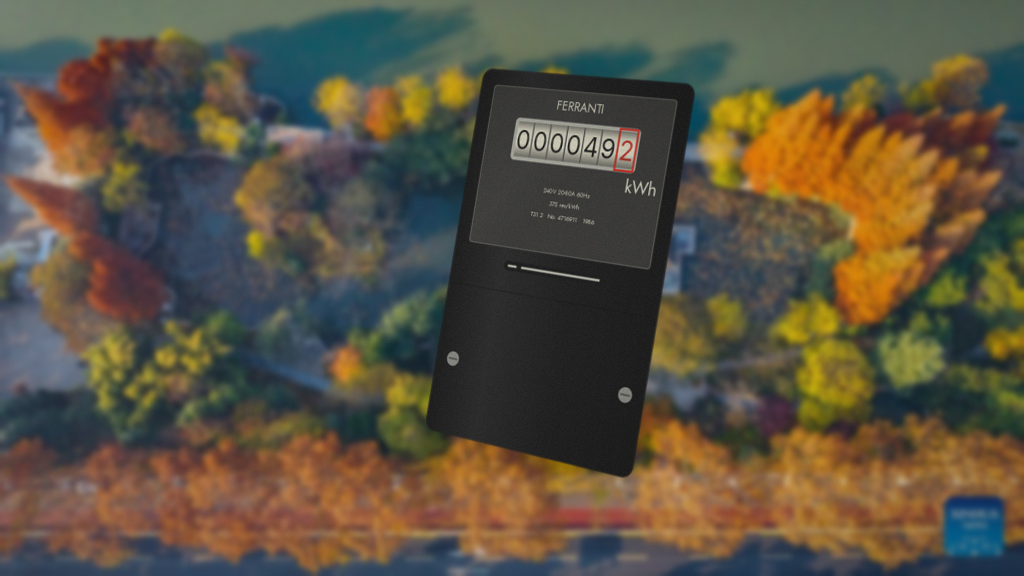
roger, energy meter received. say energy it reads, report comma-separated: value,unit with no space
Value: 49.2,kWh
